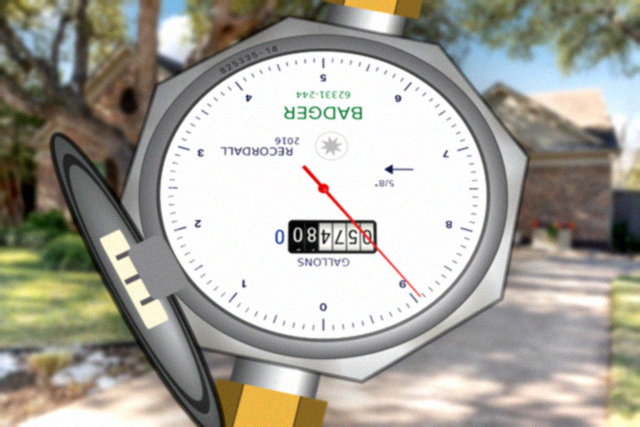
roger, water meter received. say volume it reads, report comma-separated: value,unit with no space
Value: 574798.9,gal
